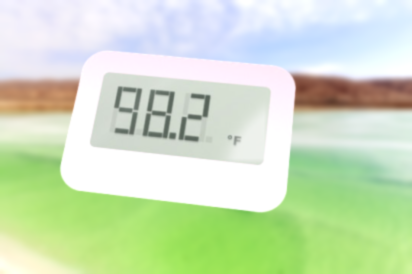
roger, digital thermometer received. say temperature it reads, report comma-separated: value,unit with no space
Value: 98.2,°F
